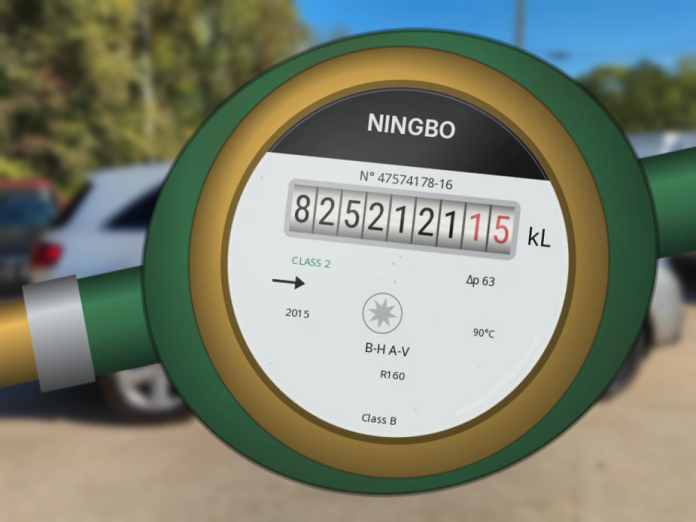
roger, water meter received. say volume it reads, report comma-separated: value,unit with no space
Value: 8252121.15,kL
